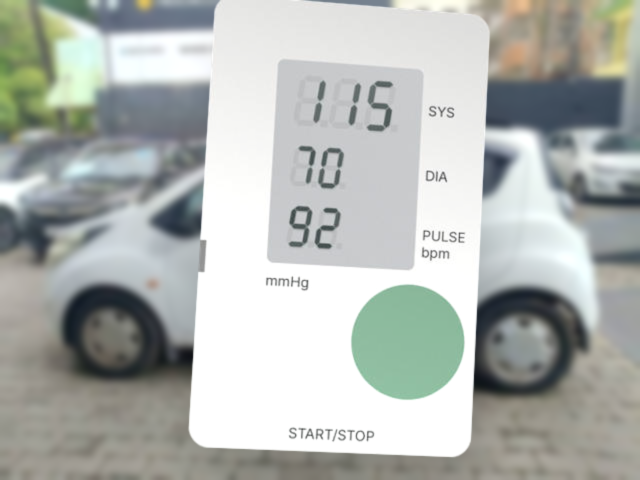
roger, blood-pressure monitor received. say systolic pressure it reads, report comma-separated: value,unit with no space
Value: 115,mmHg
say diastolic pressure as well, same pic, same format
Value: 70,mmHg
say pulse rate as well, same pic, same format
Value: 92,bpm
